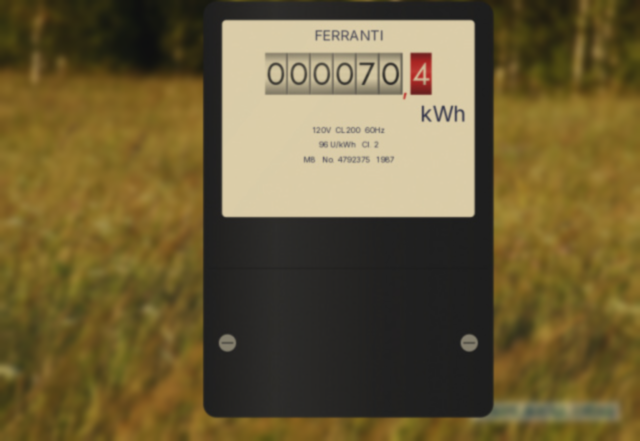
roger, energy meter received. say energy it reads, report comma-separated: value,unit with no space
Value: 70.4,kWh
